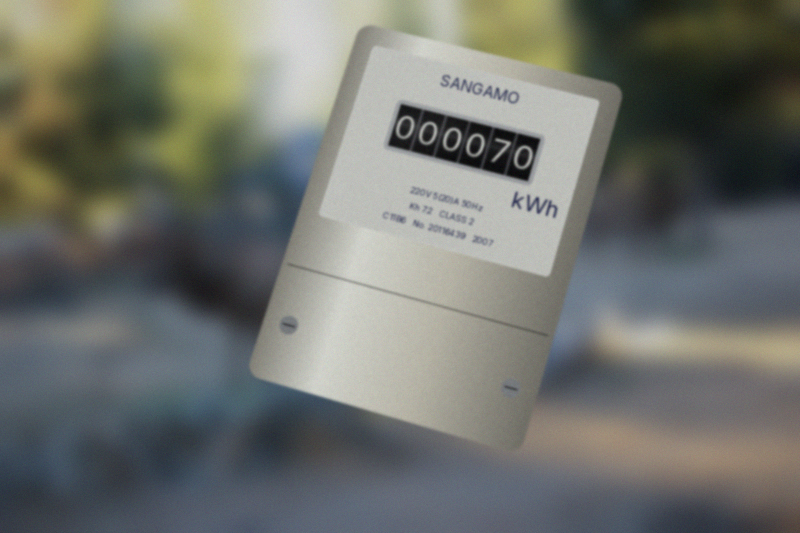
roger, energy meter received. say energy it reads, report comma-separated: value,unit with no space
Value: 70,kWh
